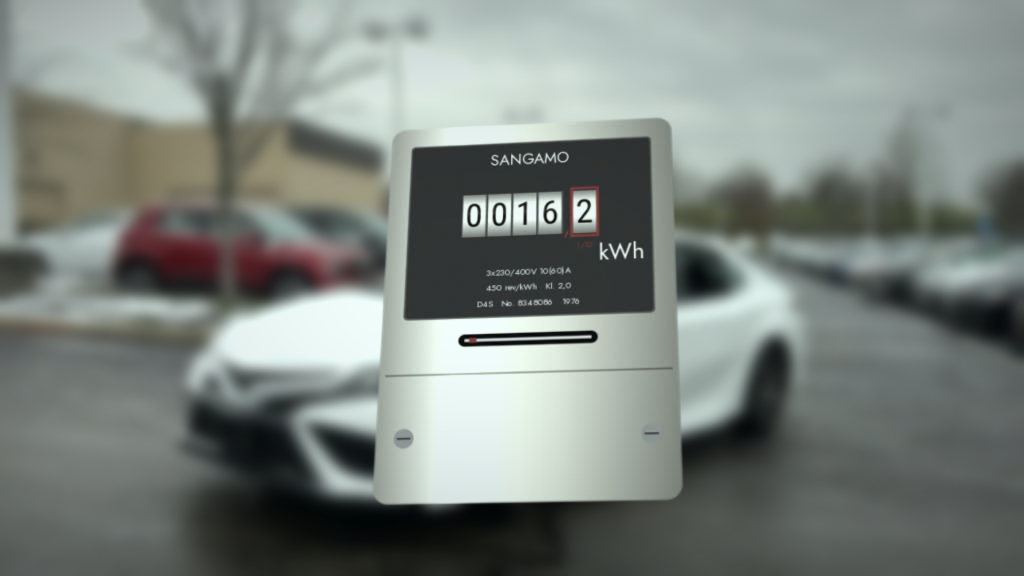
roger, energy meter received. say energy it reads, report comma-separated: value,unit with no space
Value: 16.2,kWh
